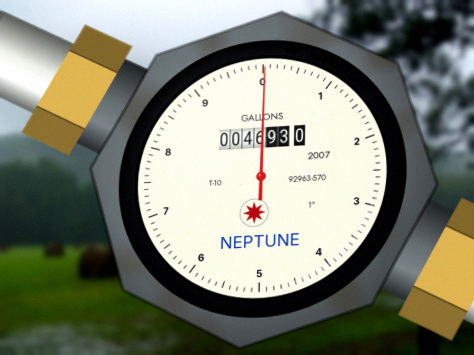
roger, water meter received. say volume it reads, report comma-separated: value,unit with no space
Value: 46930.0,gal
